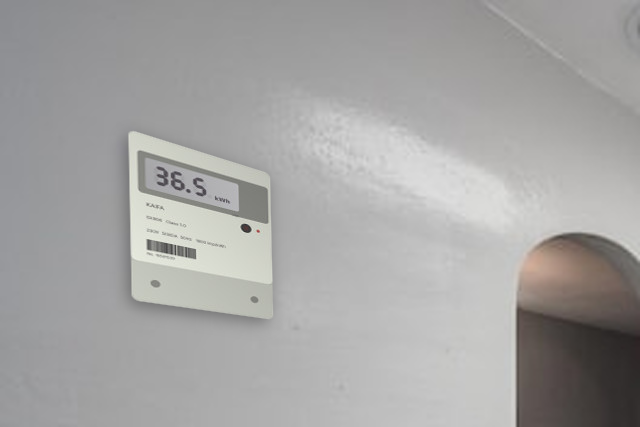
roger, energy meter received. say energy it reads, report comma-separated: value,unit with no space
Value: 36.5,kWh
